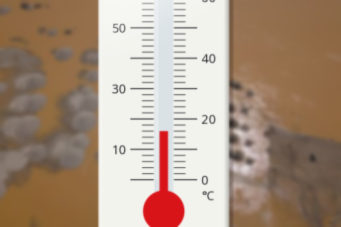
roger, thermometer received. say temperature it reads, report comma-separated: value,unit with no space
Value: 16,°C
